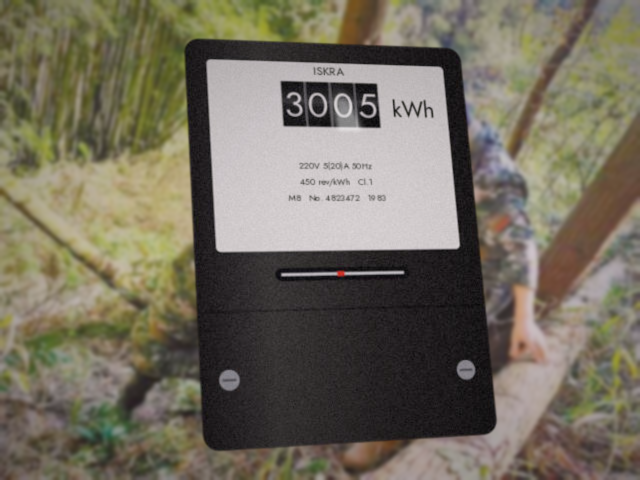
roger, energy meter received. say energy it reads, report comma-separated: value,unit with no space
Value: 3005,kWh
